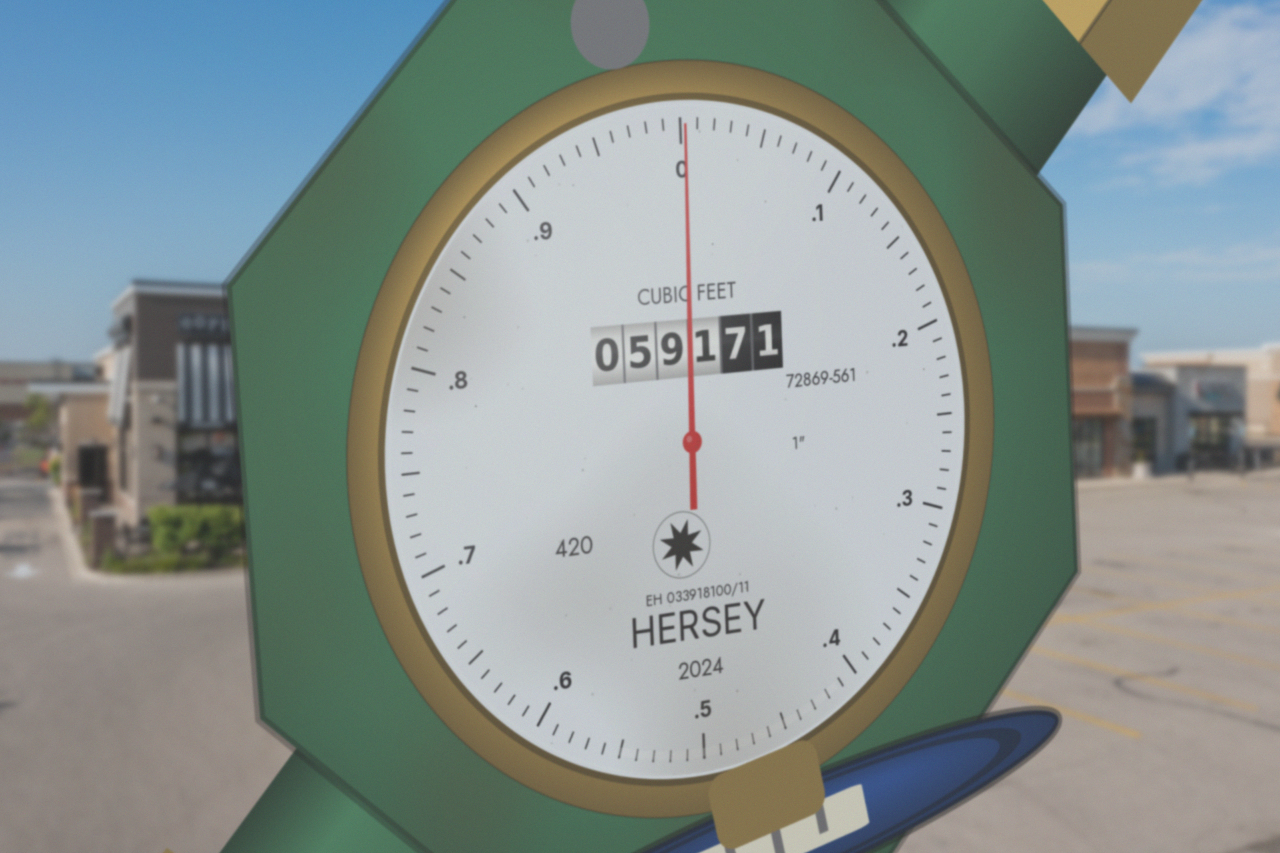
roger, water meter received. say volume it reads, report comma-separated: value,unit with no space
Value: 59171.00,ft³
